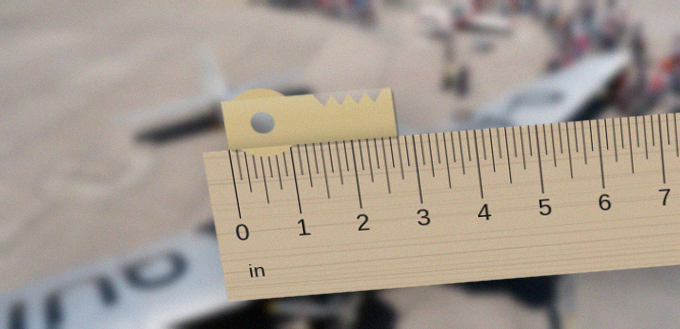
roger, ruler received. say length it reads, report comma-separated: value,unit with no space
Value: 2.75,in
